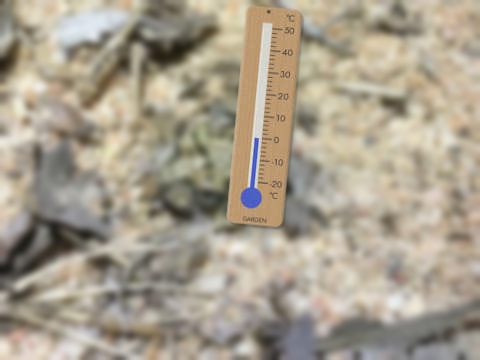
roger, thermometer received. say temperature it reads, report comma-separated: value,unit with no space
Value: 0,°C
